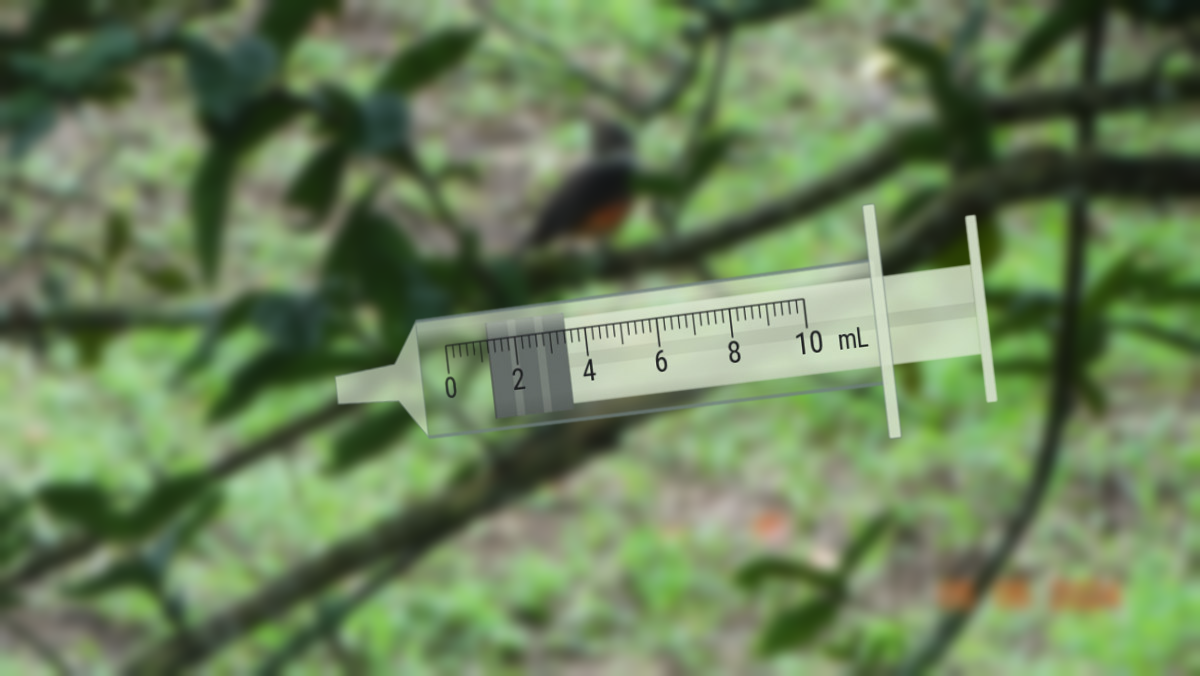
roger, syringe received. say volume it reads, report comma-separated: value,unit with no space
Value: 1.2,mL
